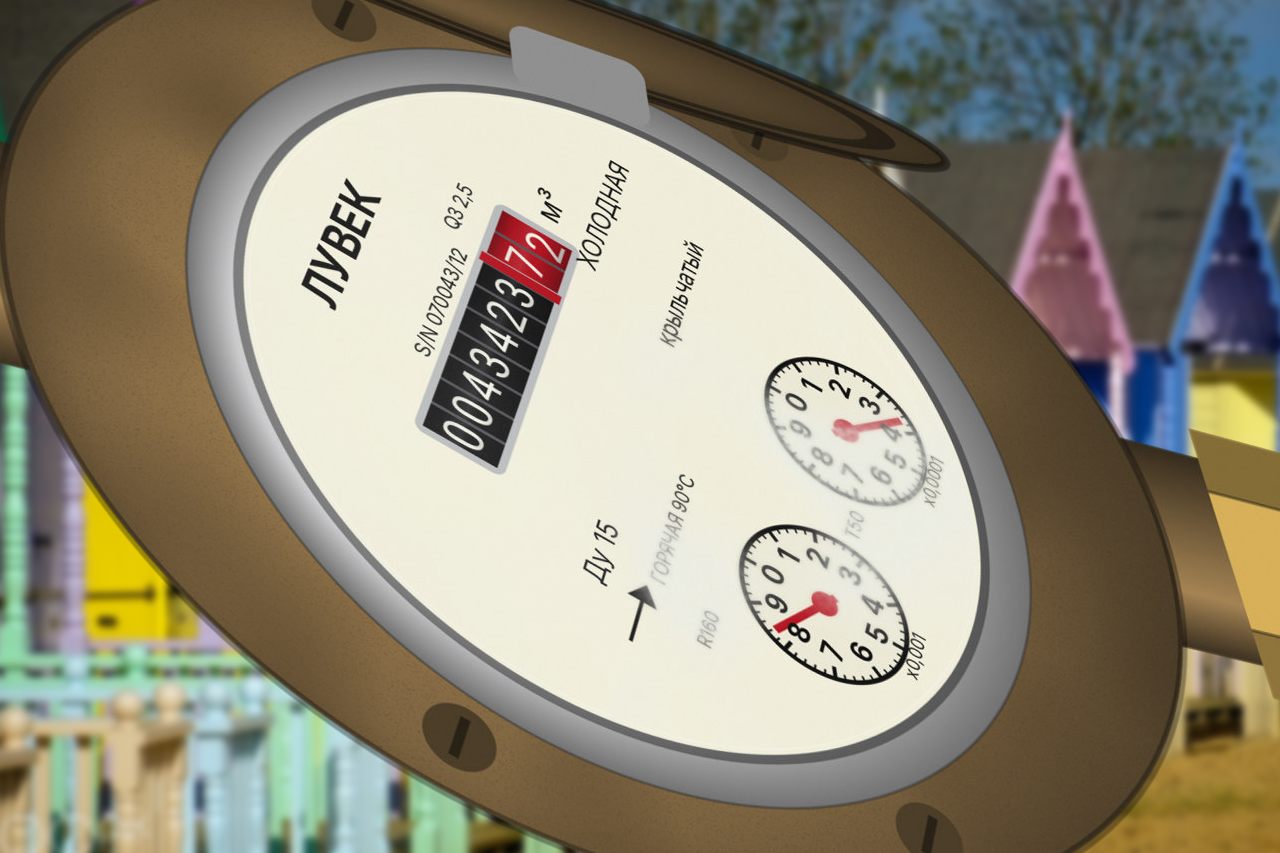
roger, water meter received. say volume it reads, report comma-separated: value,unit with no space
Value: 43423.7183,m³
